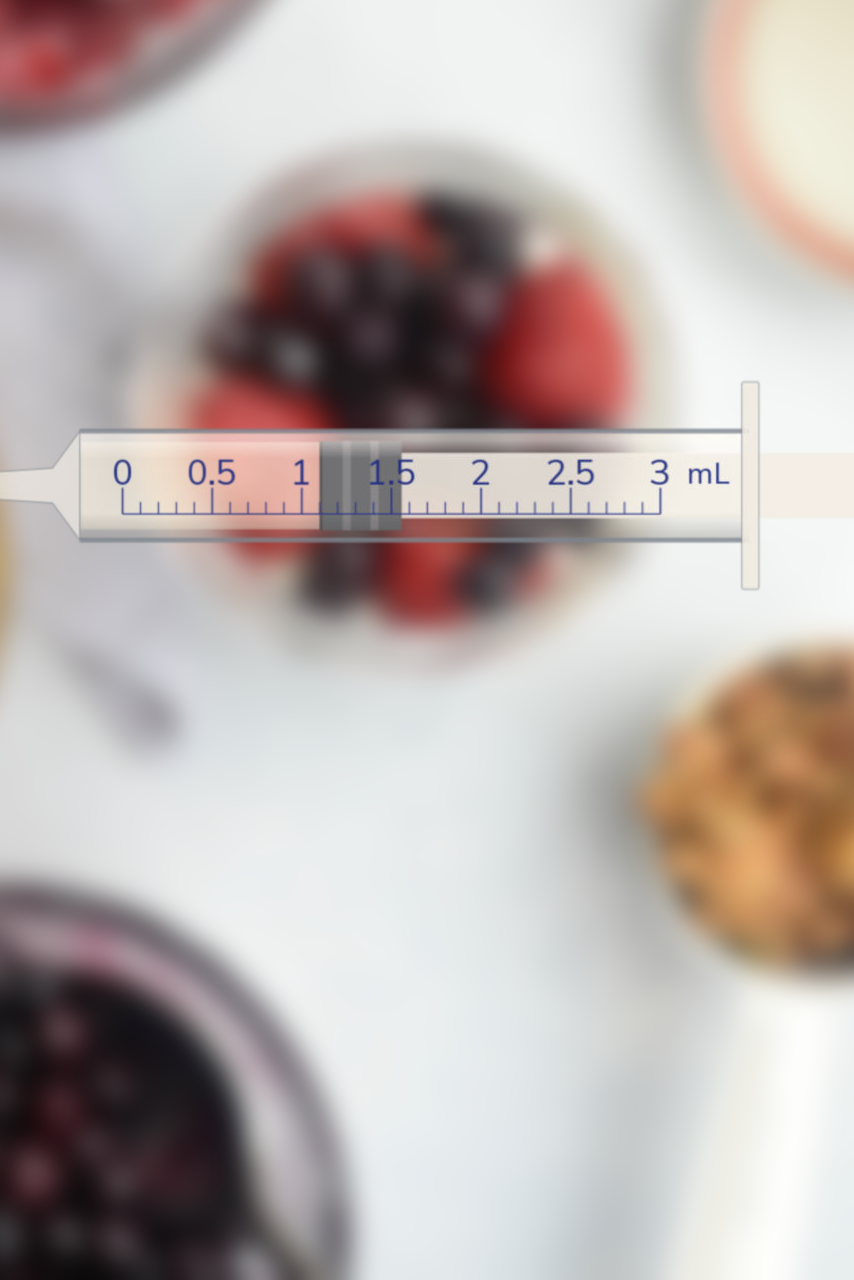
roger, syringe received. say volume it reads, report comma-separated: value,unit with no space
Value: 1.1,mL
